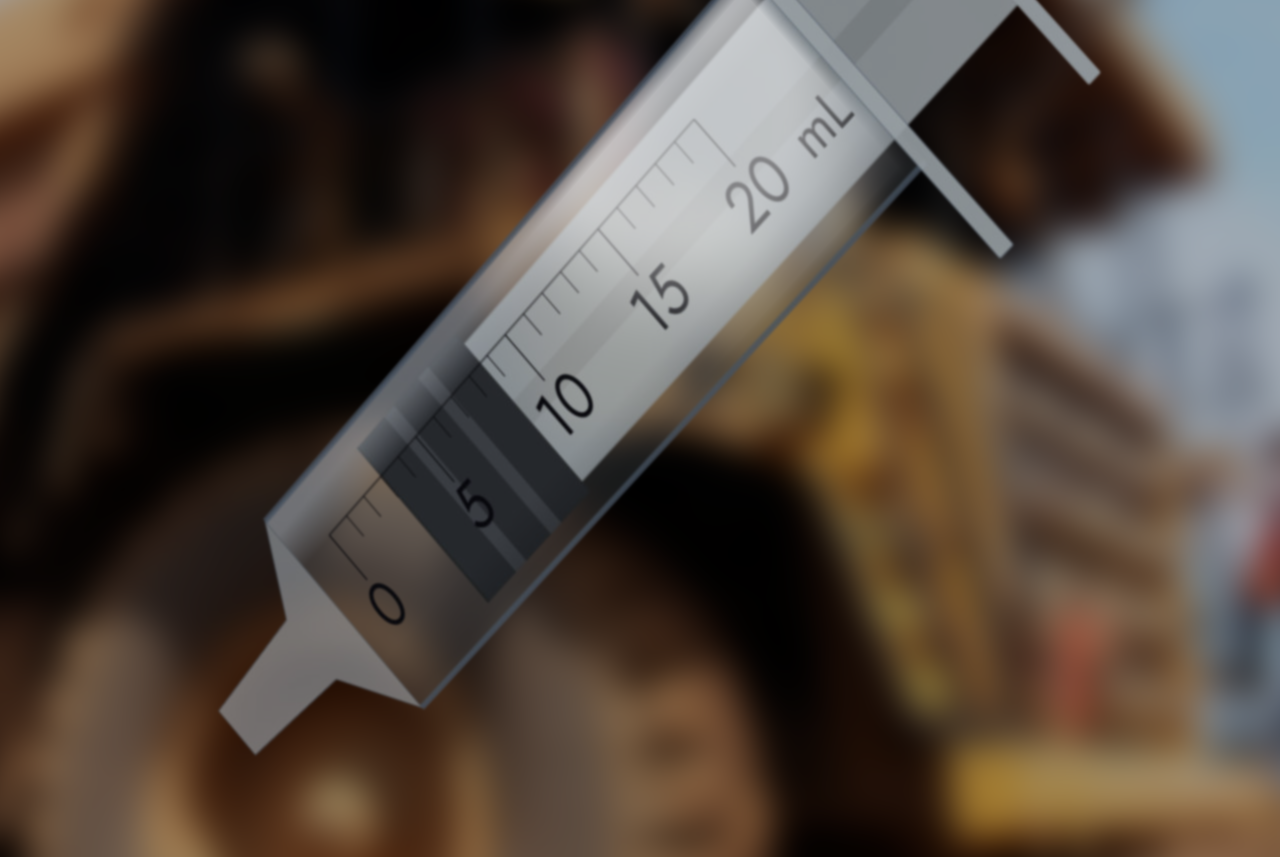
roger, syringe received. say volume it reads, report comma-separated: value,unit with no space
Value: 3,mL
